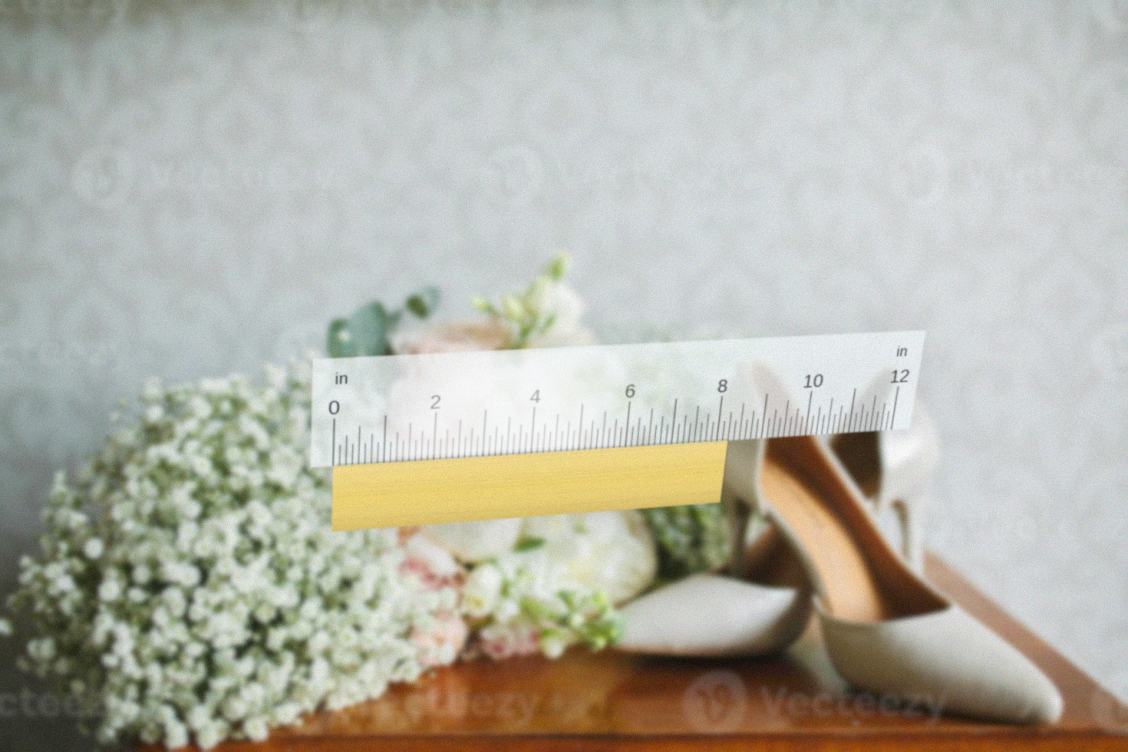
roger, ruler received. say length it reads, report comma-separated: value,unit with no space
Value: 8.25,in
